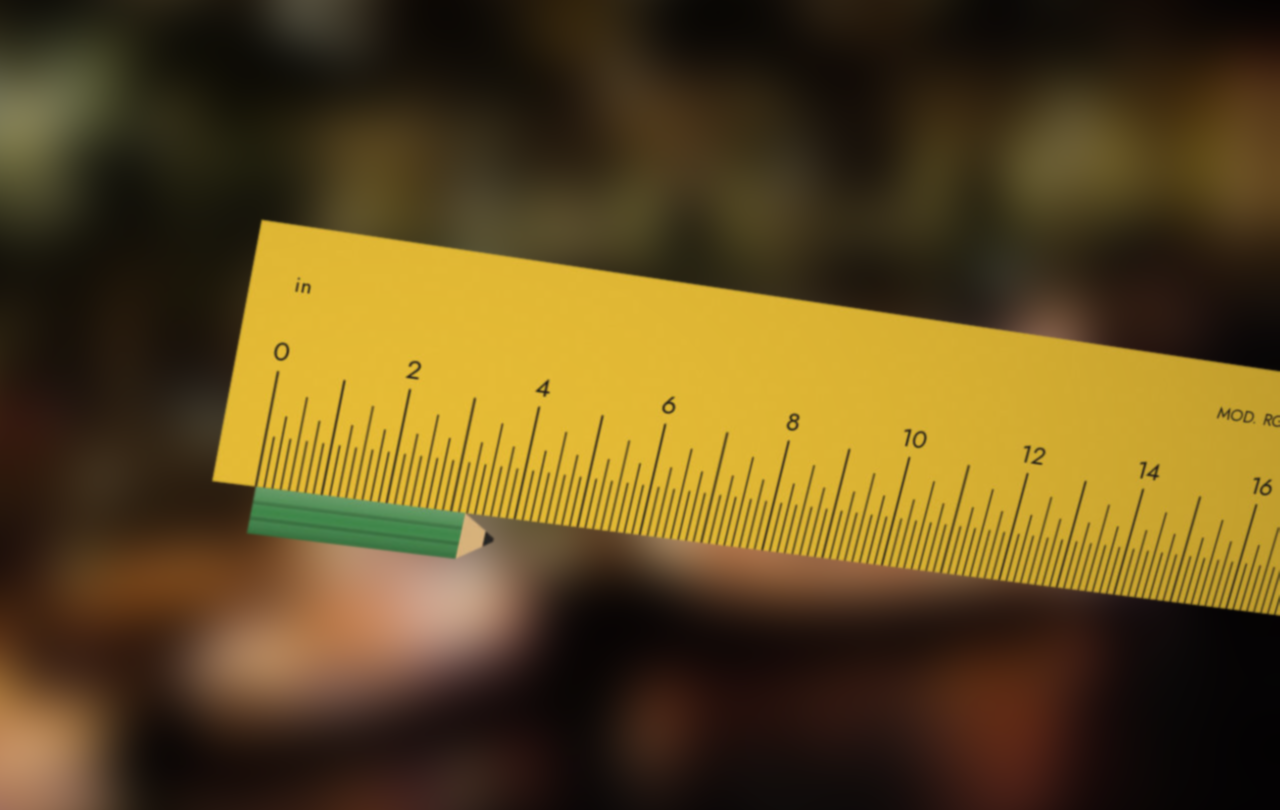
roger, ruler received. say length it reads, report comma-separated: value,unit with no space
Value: 3.75,in
